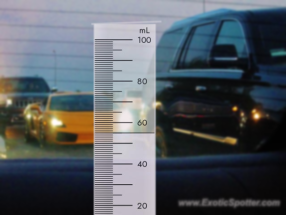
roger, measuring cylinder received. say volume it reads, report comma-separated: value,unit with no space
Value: 55,mL
